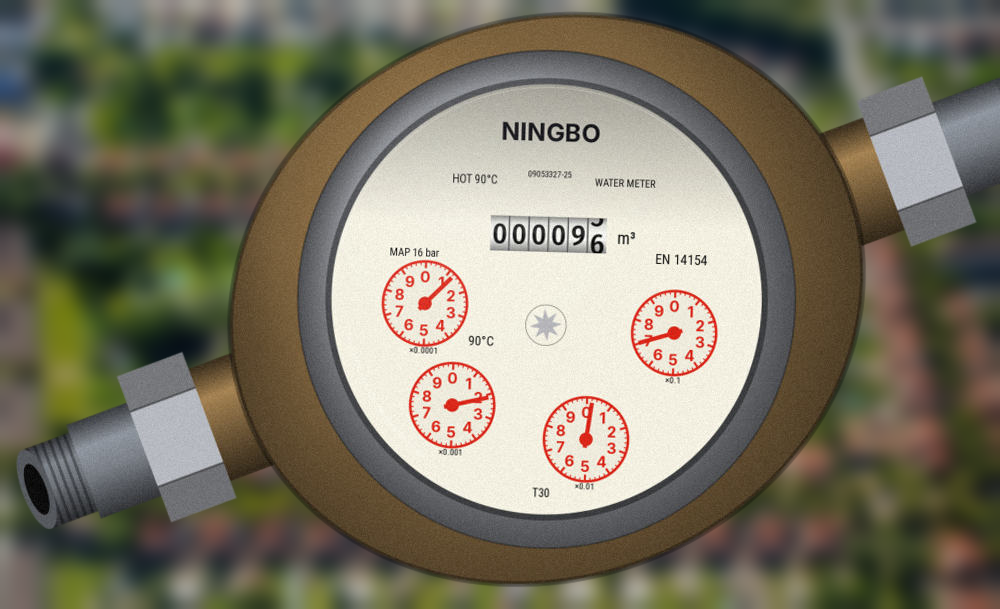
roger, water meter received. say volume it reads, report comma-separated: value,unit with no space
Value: 95.7021,m³
